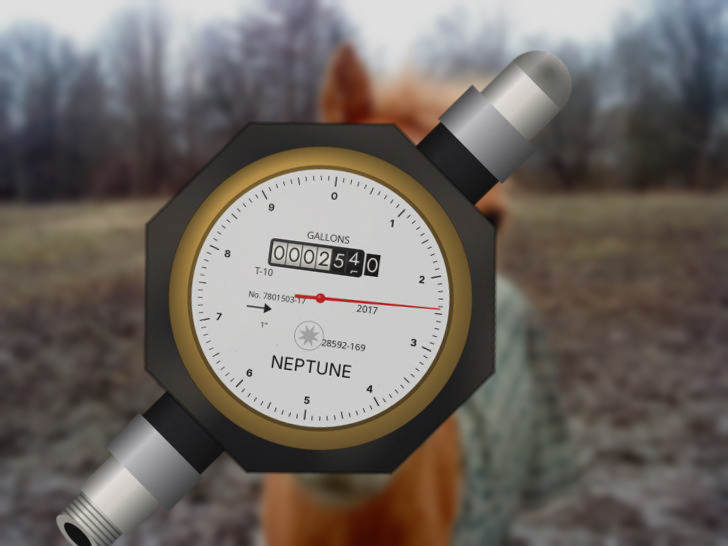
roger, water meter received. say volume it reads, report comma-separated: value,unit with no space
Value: 2542.4,gal
